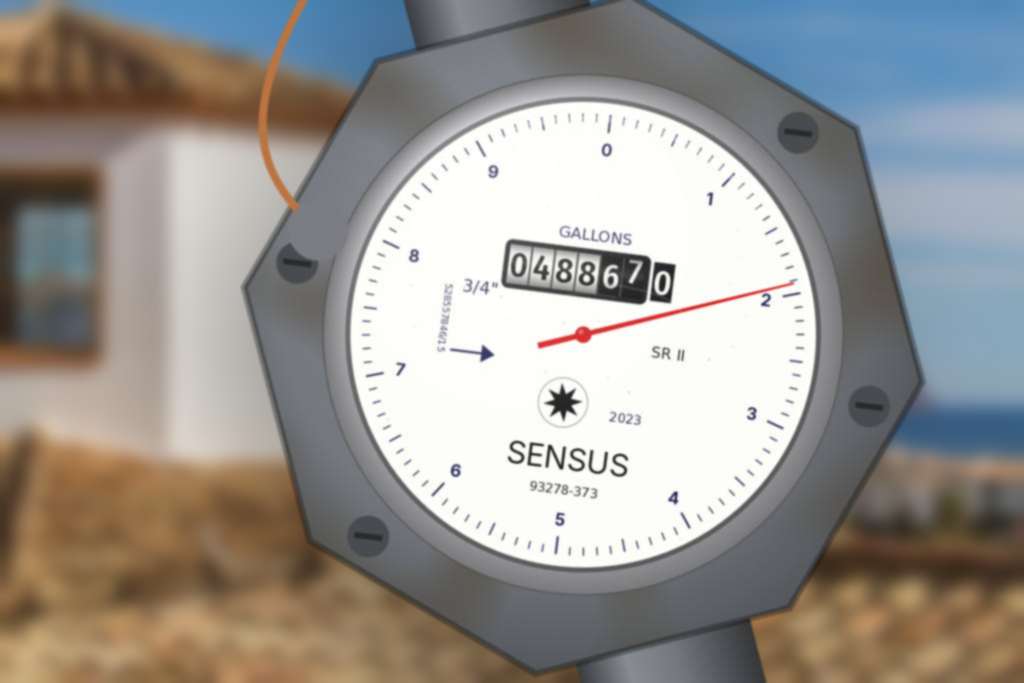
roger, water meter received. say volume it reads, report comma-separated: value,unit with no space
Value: 488671.9,gal
